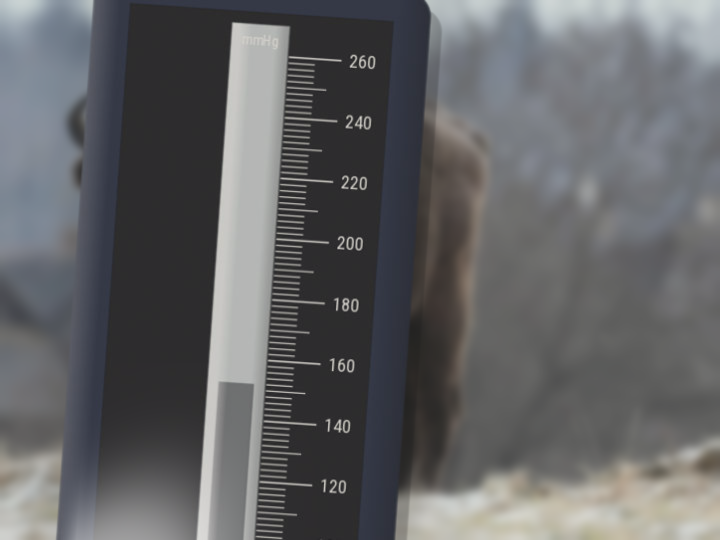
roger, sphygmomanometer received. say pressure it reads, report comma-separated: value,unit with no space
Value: 152,mmHg
